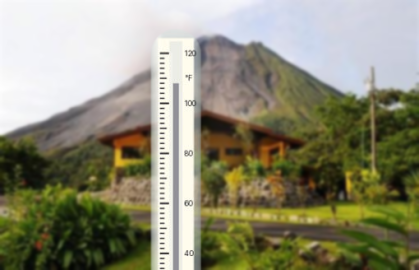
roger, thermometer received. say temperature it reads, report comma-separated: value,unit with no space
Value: 108,°F
